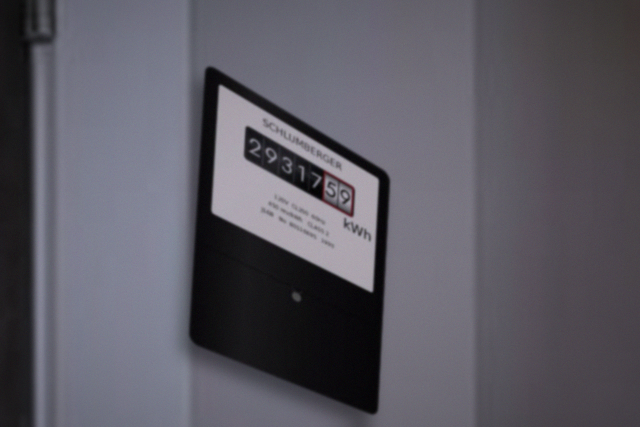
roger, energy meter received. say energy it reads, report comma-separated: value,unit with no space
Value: 29317.59,kWh
